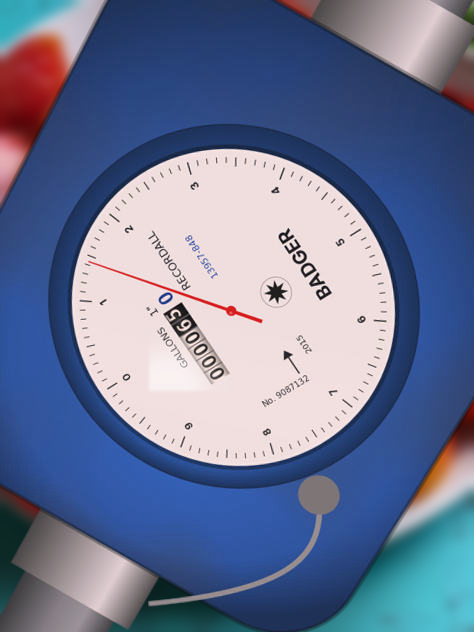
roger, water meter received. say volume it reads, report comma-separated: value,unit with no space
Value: 651.4,gal
